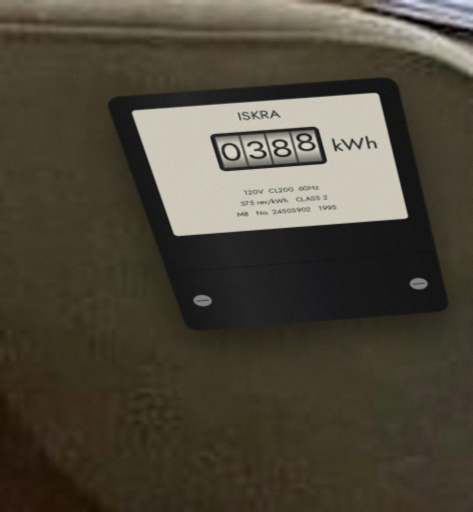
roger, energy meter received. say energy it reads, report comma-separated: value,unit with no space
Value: 388,kWh
